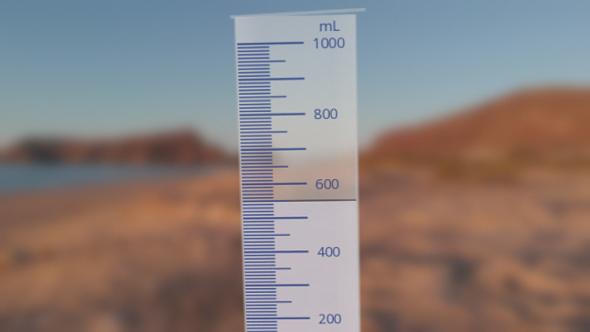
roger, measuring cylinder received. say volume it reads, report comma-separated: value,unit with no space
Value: 550,mL
